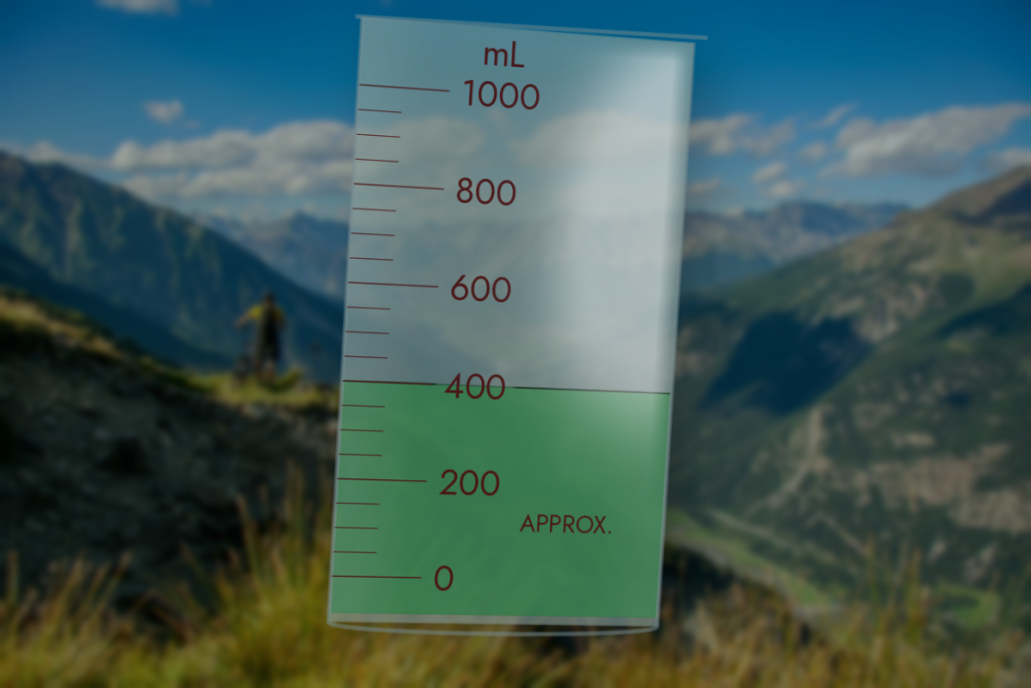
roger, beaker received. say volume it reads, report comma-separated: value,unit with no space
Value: 400,mL
